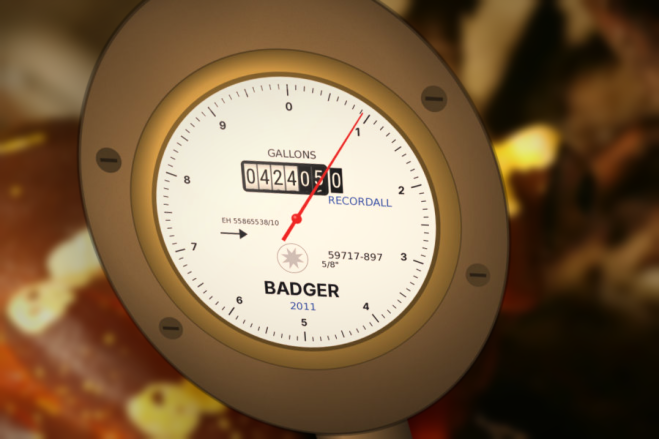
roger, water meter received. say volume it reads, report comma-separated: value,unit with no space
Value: 424050.9,gal
